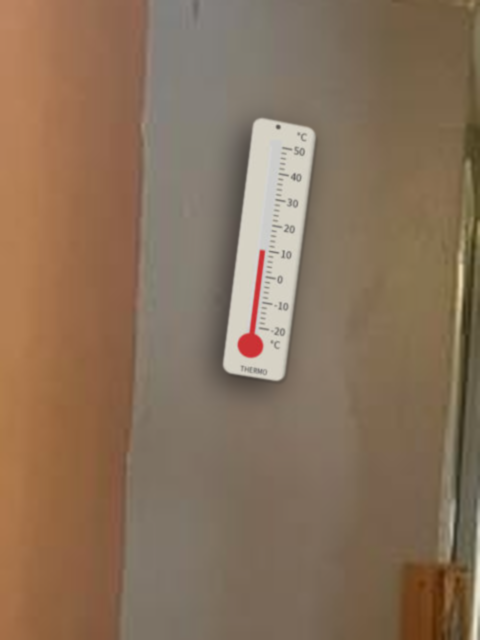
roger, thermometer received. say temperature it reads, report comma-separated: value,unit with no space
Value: 10,°C
